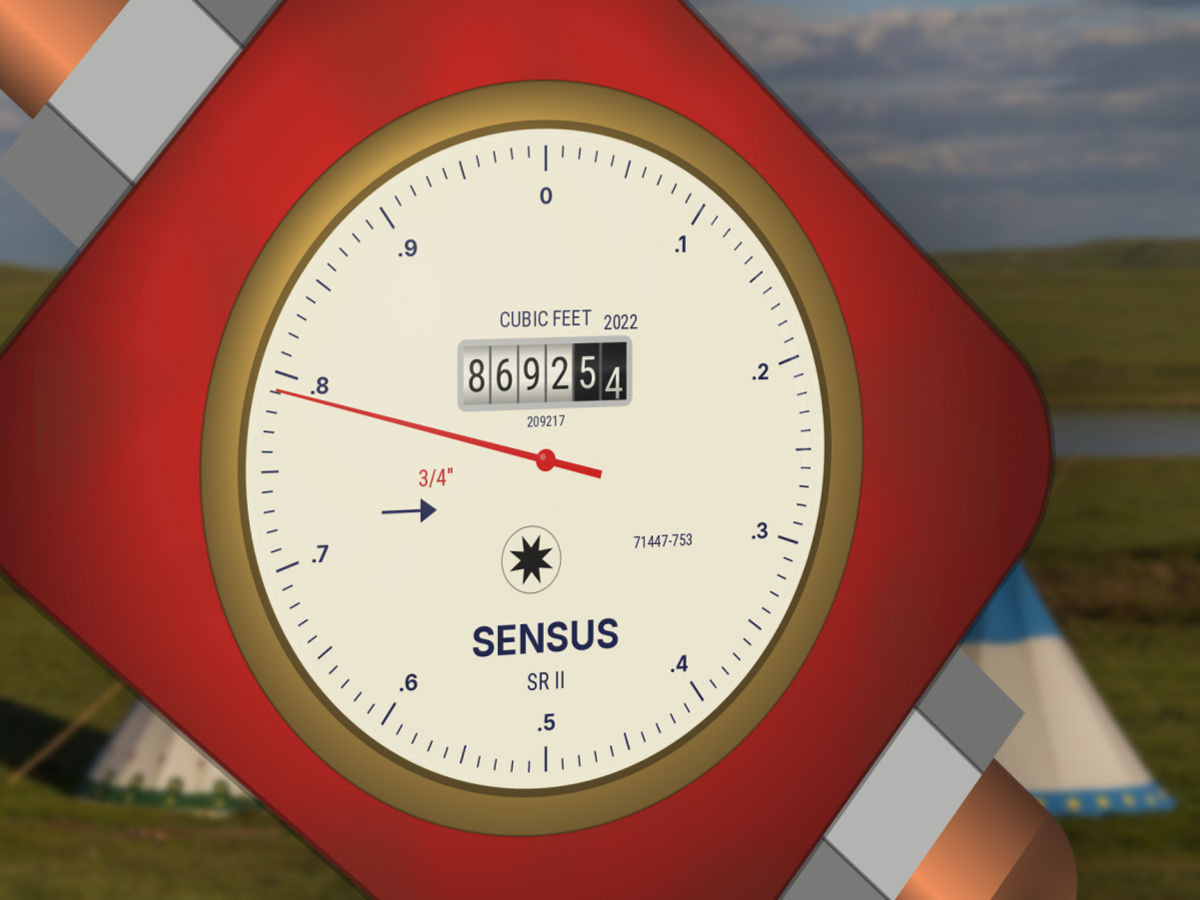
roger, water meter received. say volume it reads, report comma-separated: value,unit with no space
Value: 869253.79,ft³
